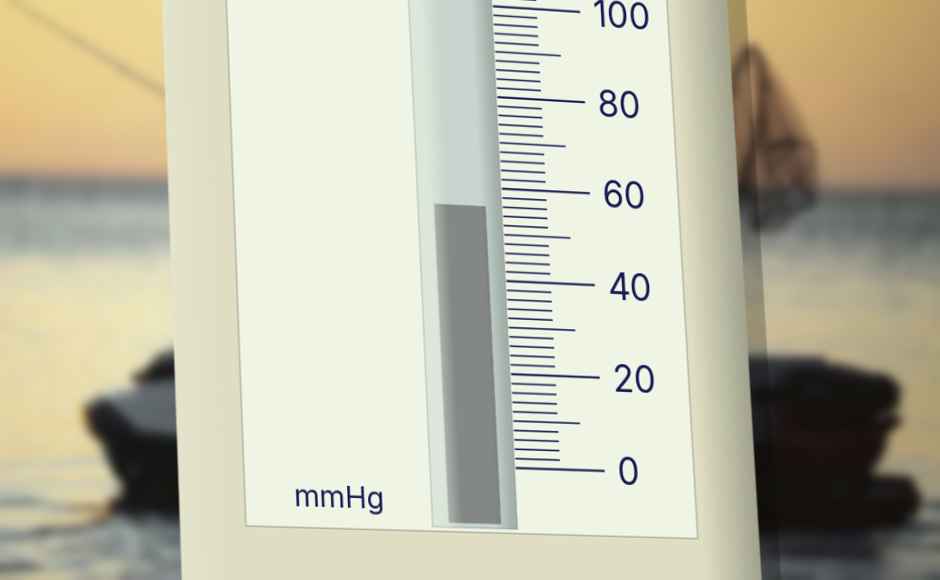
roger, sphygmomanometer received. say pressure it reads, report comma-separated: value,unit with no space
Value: 56,mmHg
